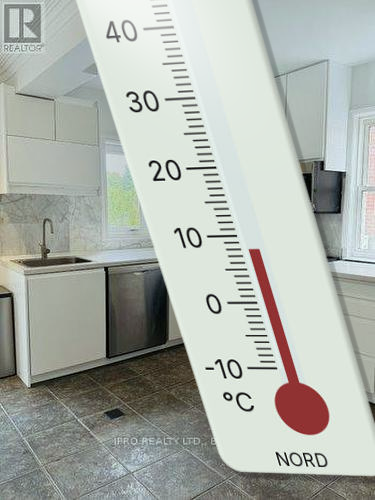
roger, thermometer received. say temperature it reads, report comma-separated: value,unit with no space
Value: 8,°C
